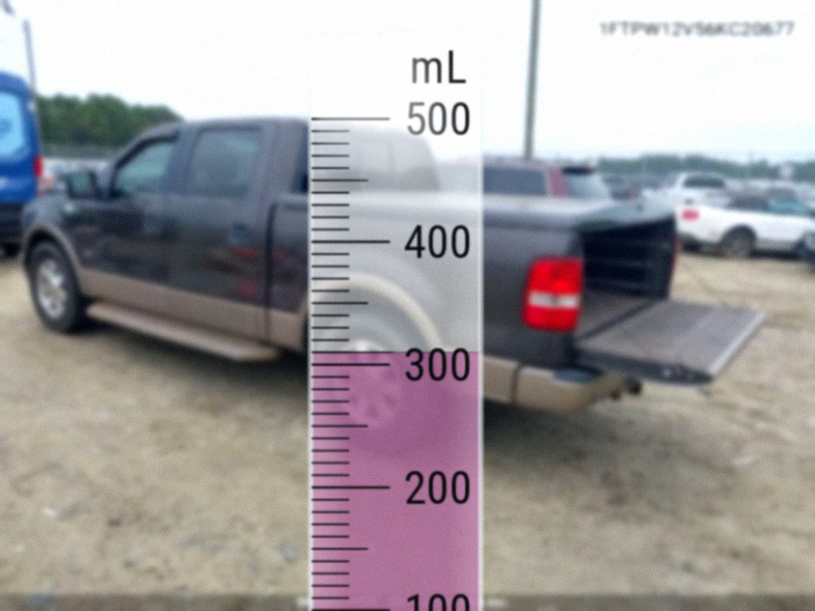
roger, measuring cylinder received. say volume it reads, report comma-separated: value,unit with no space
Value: 310,mL
